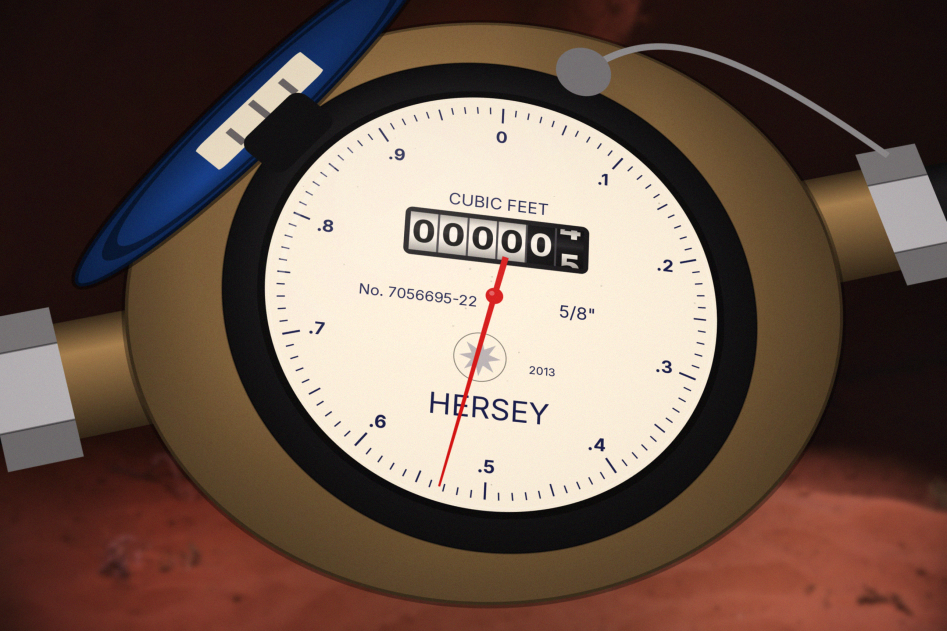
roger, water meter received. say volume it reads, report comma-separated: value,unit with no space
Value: 4.53,ft³
